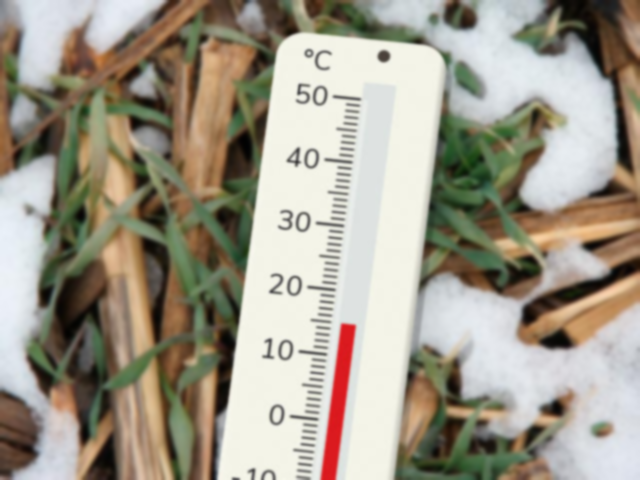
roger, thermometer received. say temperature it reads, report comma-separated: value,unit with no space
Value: 15,°C
